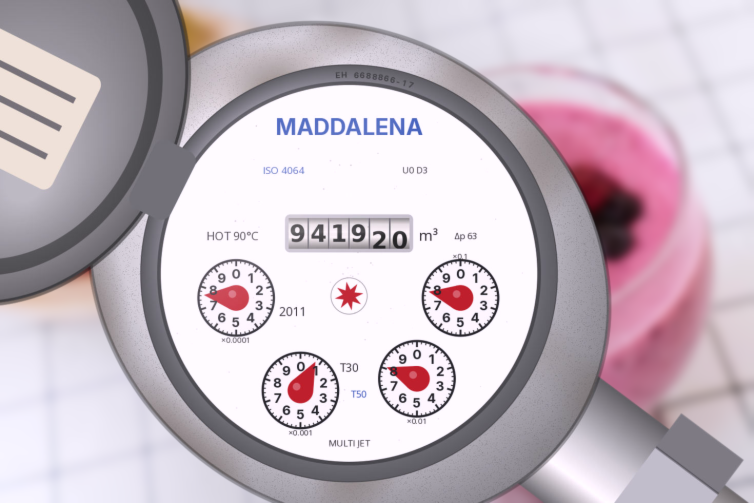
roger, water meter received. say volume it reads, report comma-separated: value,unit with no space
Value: 941919.7807,m³
